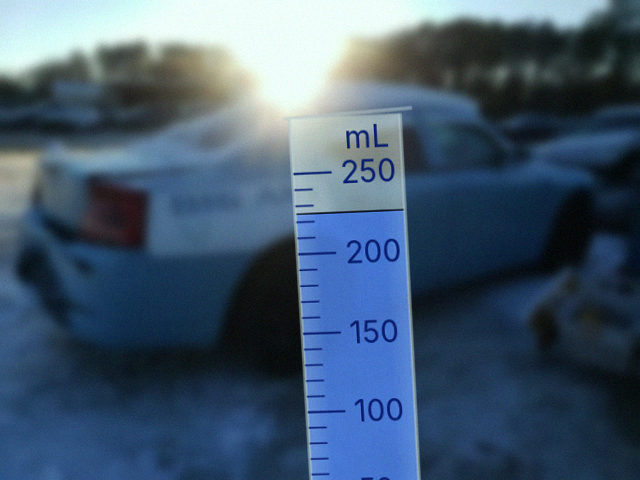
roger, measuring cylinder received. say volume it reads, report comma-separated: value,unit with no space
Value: 225,mL
